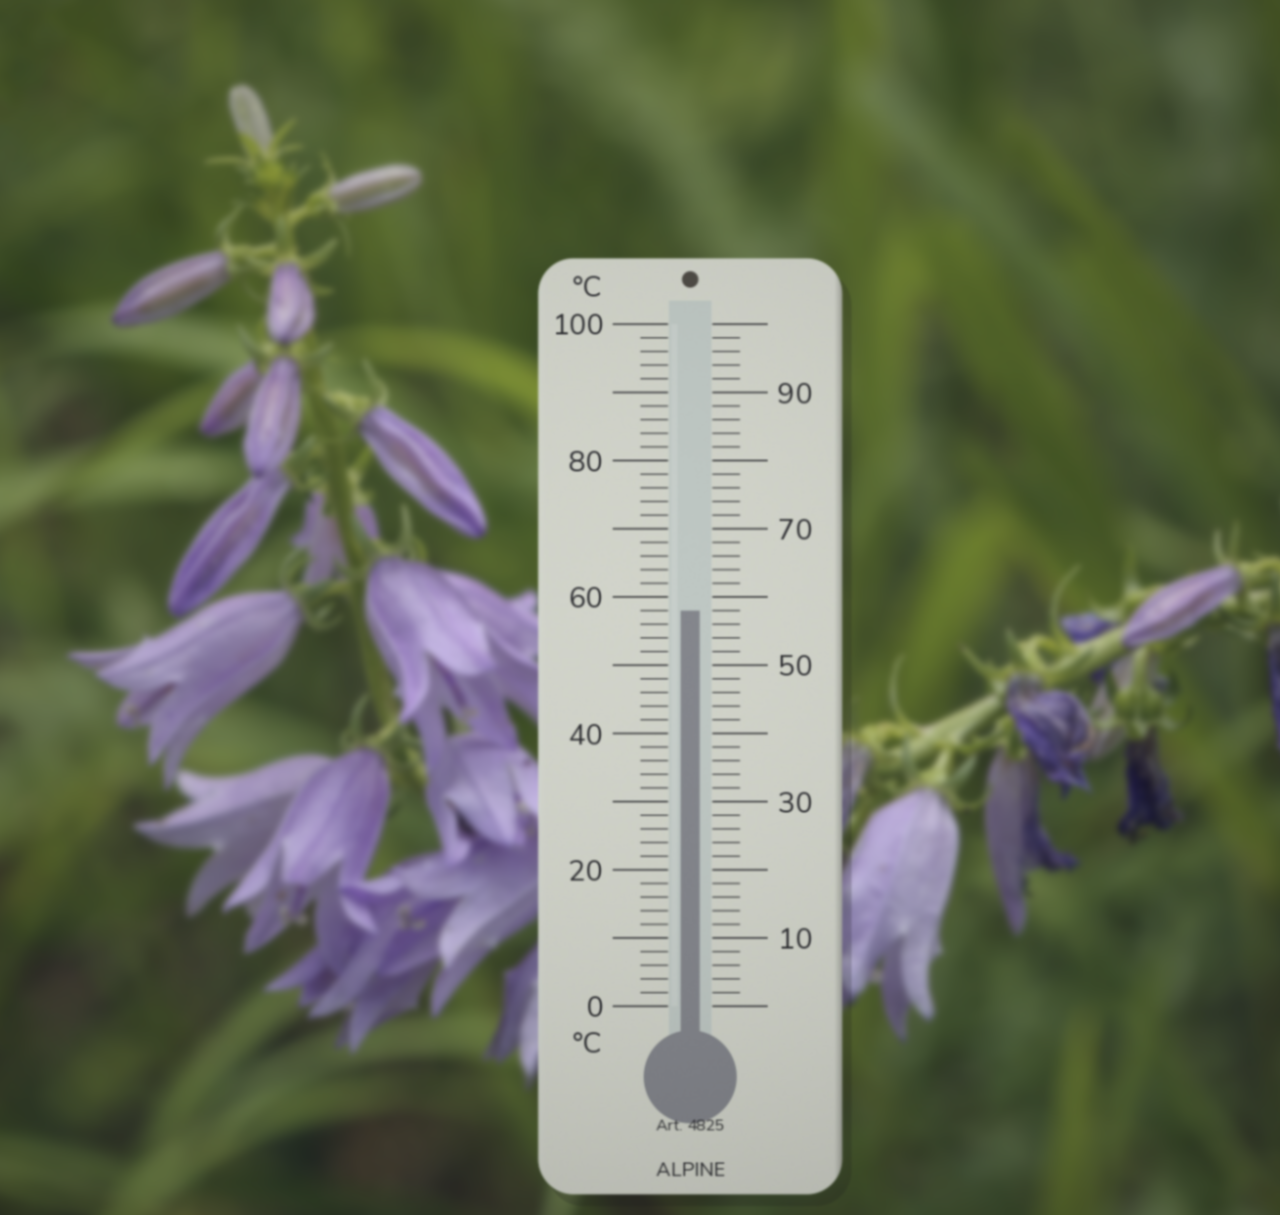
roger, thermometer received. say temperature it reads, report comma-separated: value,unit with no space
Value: 58,°C
